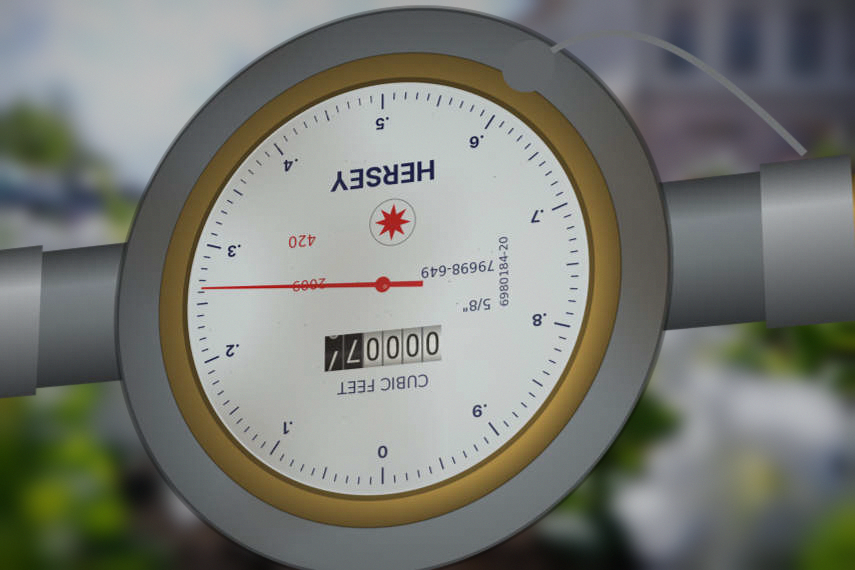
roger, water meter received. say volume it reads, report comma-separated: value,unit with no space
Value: 77.26,ft³
